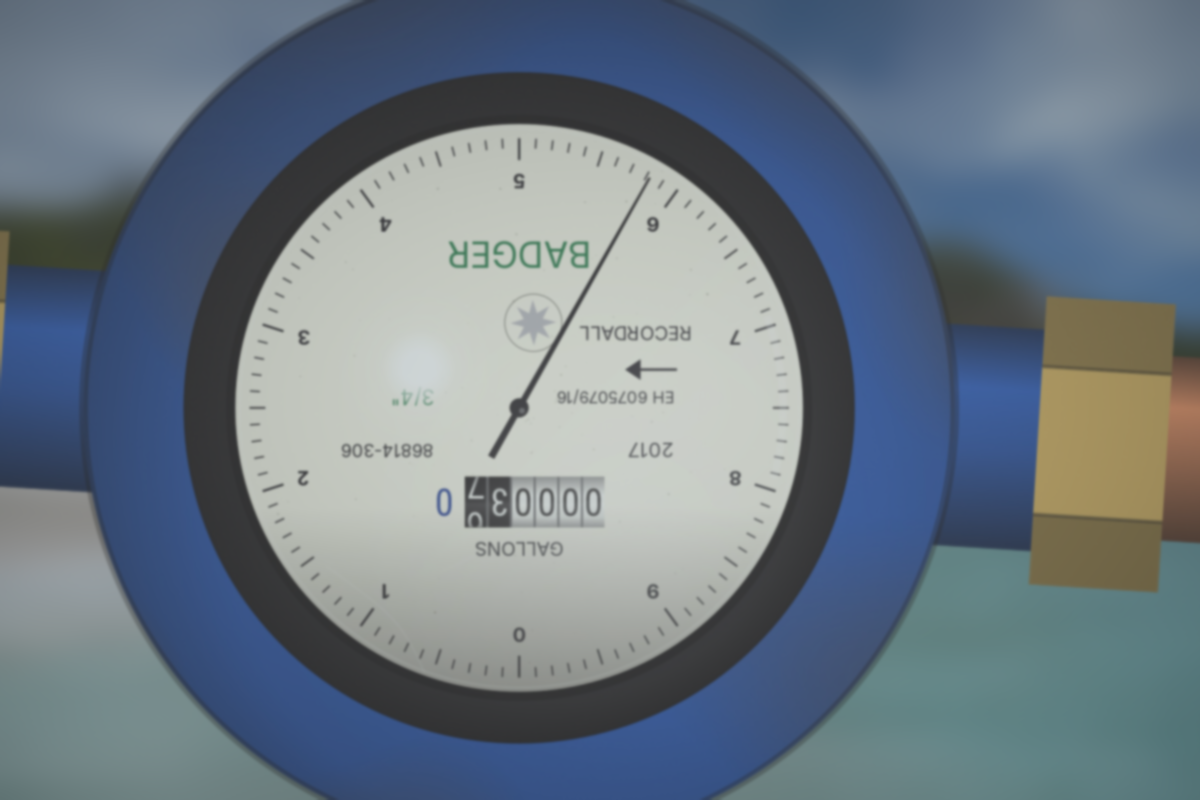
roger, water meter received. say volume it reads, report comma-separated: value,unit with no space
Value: 365.8,gal
